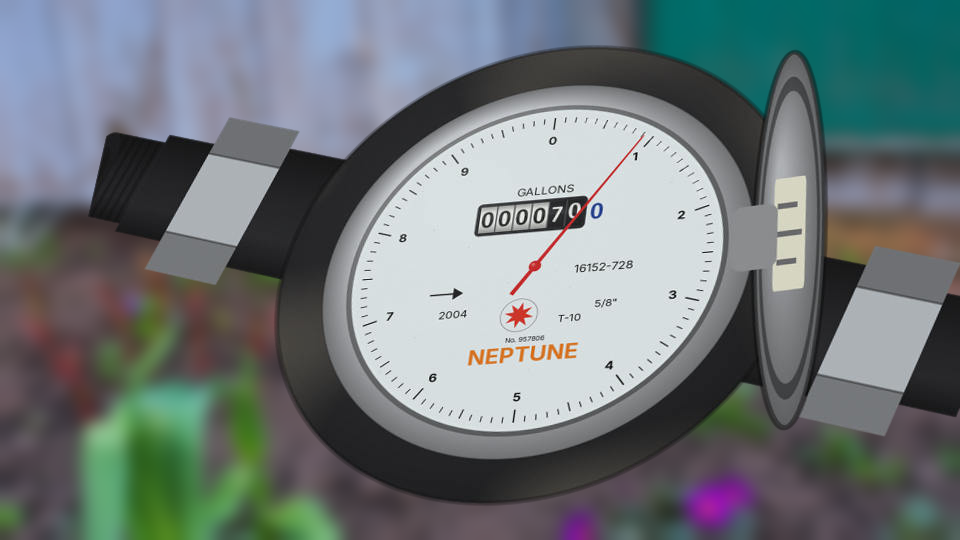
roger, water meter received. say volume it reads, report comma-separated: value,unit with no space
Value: 700.9,gal
